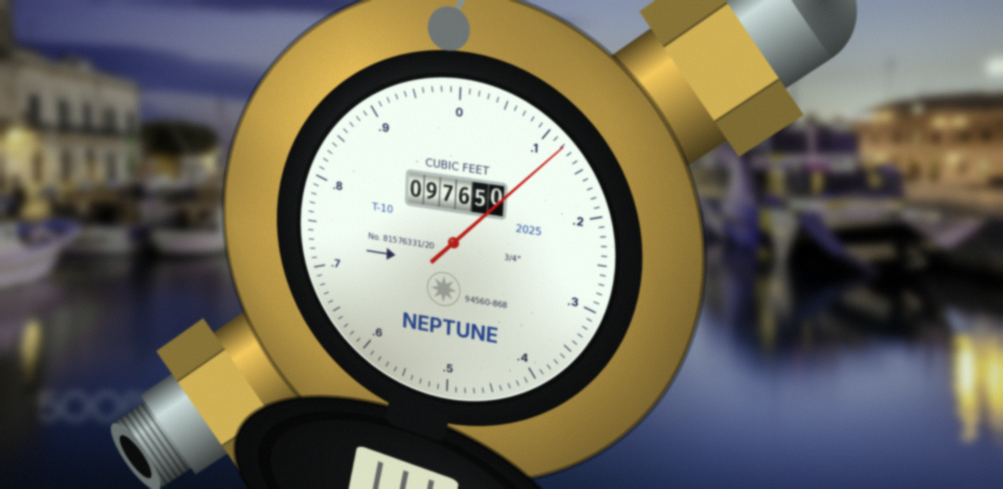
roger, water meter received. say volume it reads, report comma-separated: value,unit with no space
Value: 97650.12,ft³
